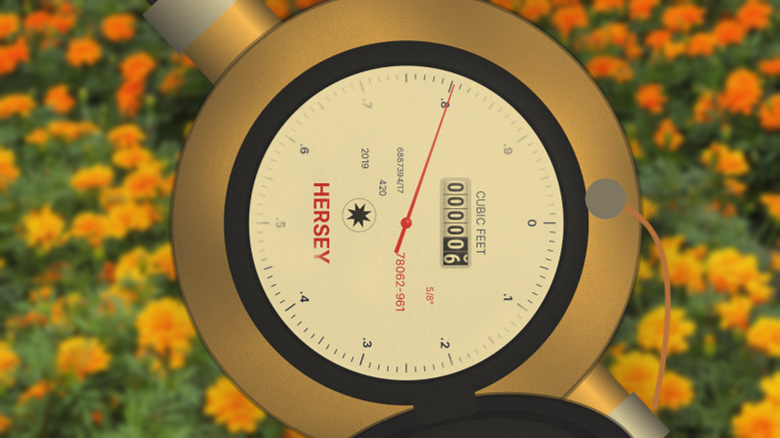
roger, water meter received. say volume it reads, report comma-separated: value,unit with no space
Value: 5.80,ft³
